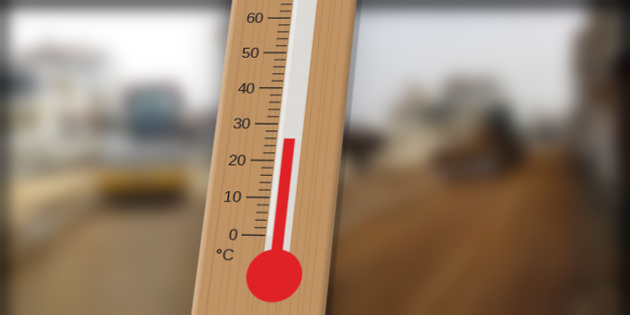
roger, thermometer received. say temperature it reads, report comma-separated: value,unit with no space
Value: 26,°C
